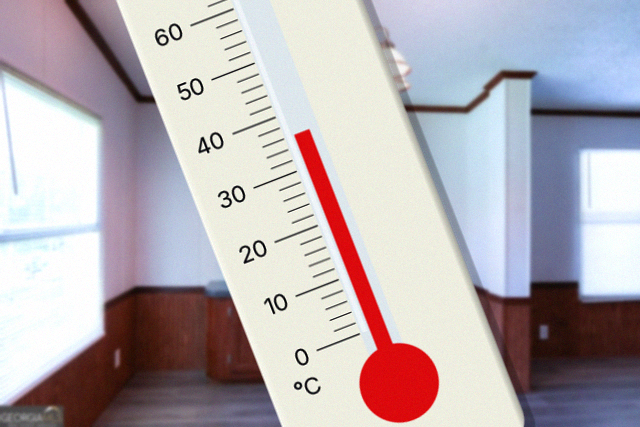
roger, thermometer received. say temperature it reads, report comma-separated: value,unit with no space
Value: 36,°C
